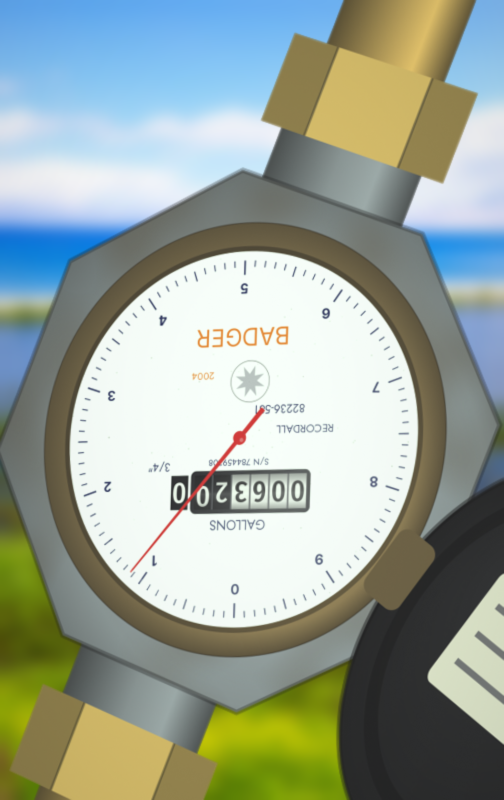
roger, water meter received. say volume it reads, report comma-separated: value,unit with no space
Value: 63201.1,gal
